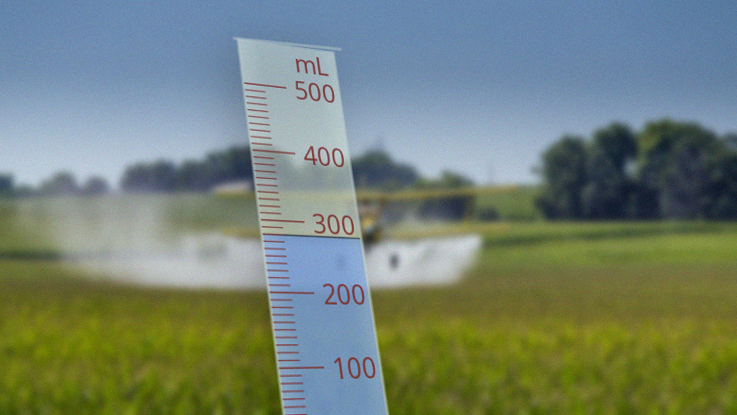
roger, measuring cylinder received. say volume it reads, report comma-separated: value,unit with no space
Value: 280,mL
